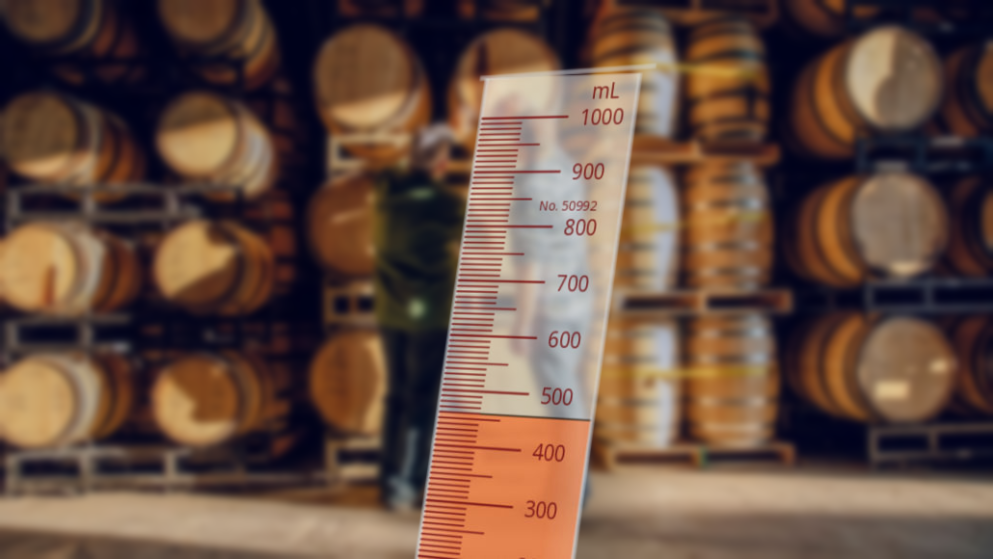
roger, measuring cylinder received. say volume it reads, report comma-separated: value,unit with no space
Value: 460,mL
